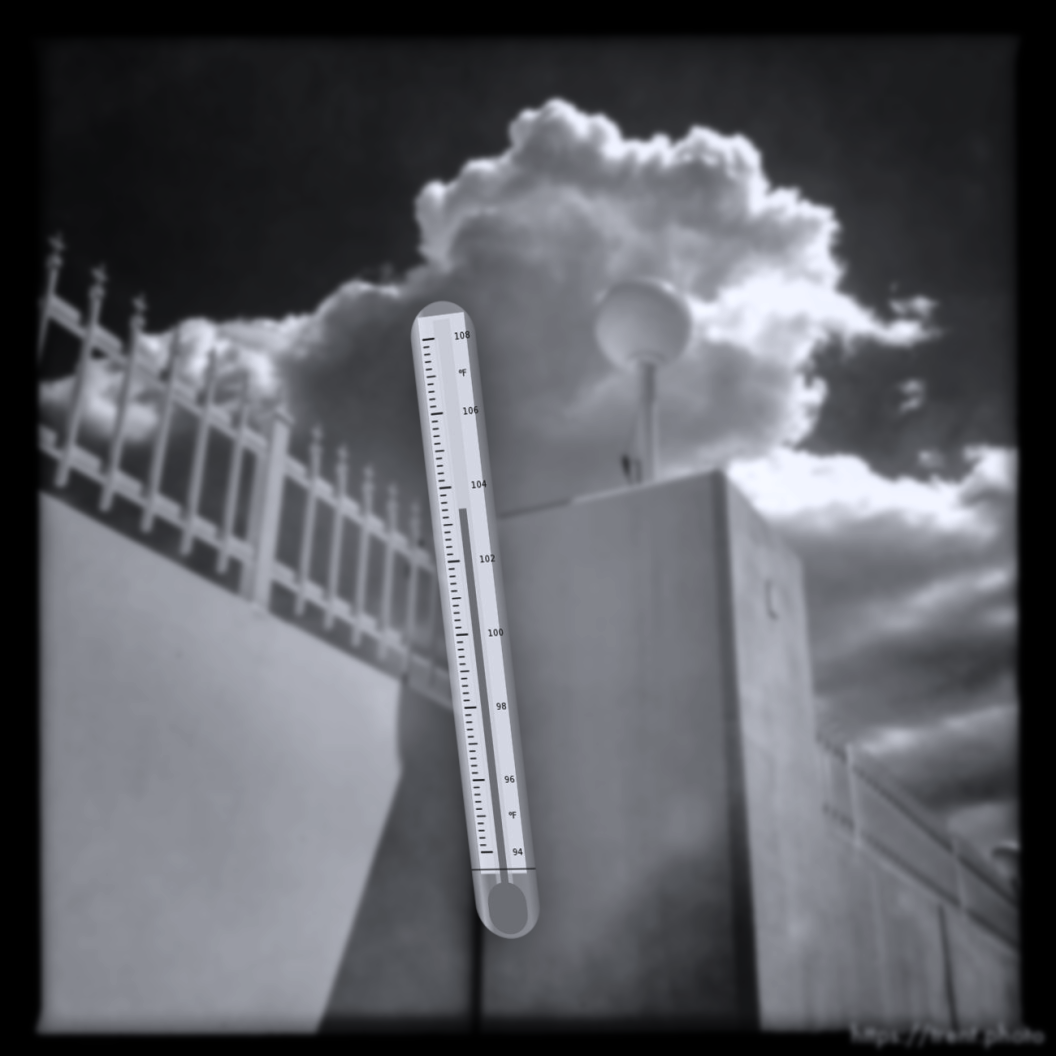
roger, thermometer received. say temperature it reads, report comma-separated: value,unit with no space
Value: 103.4,°F
